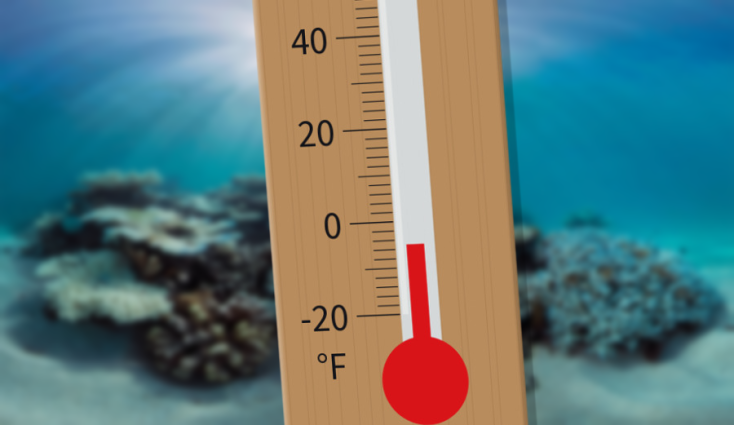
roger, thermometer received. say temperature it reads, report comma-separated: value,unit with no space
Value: -5,°F
